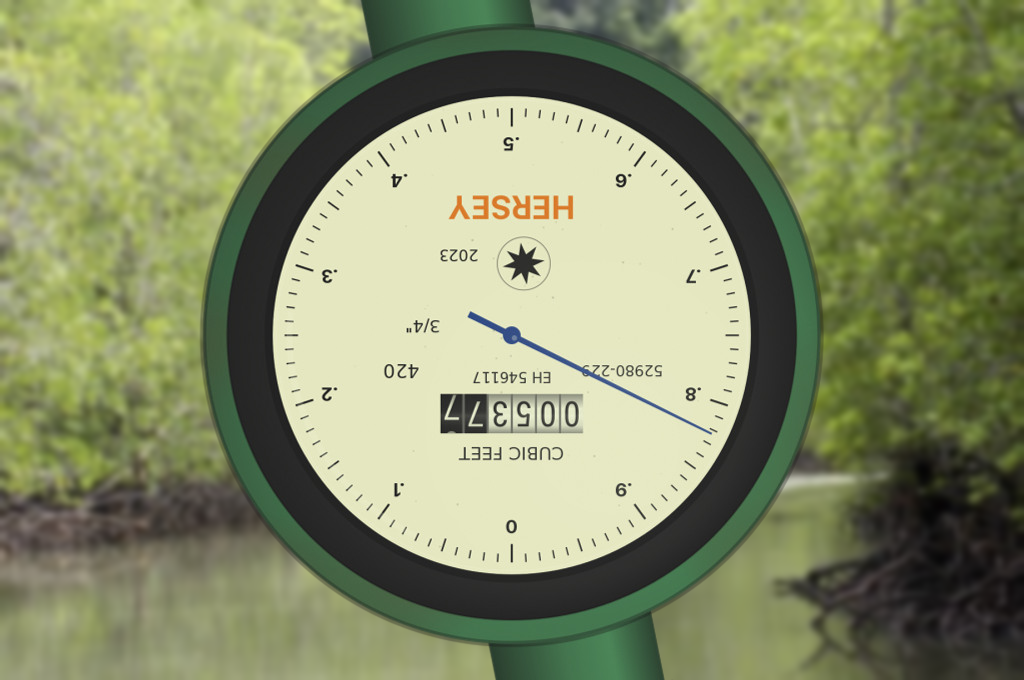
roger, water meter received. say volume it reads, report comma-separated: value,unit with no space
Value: 5376.82,ft³
